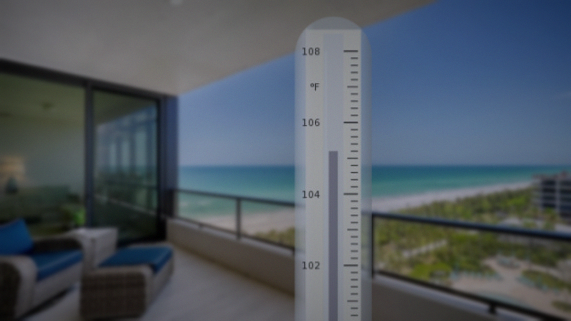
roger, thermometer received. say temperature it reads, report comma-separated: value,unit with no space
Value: 105.2,°F
